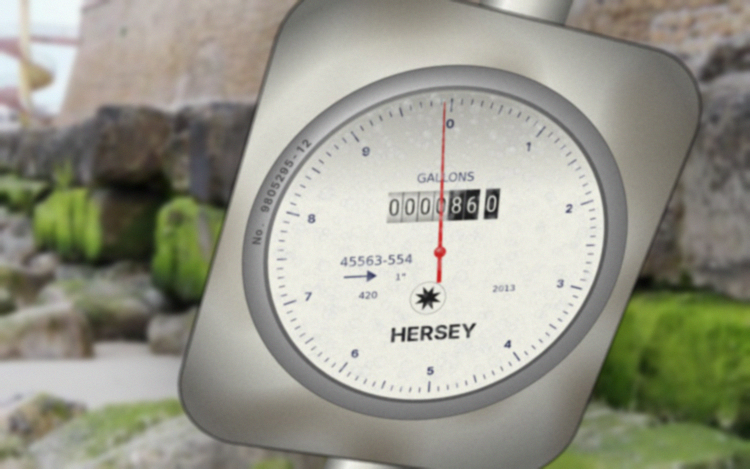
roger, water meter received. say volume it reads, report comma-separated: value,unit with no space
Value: 859.9,gal
